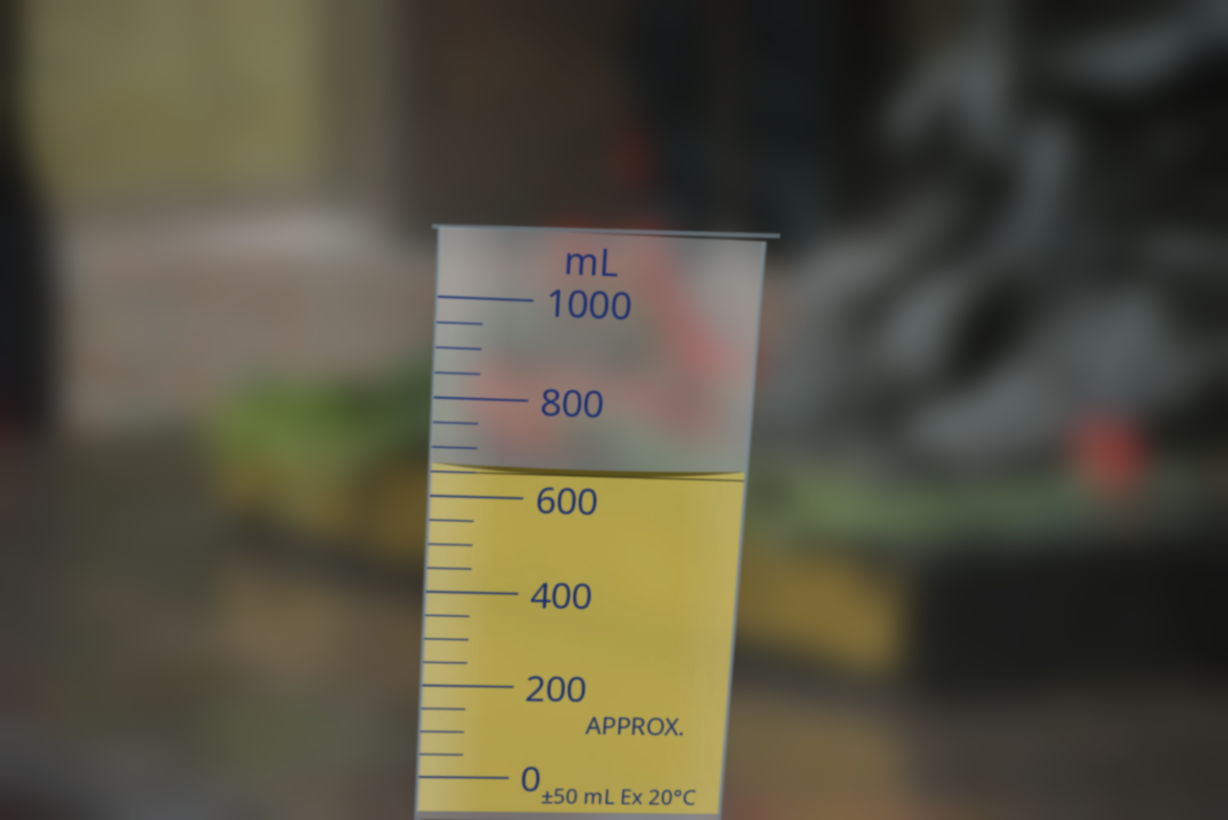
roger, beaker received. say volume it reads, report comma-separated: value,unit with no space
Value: 650,mL
